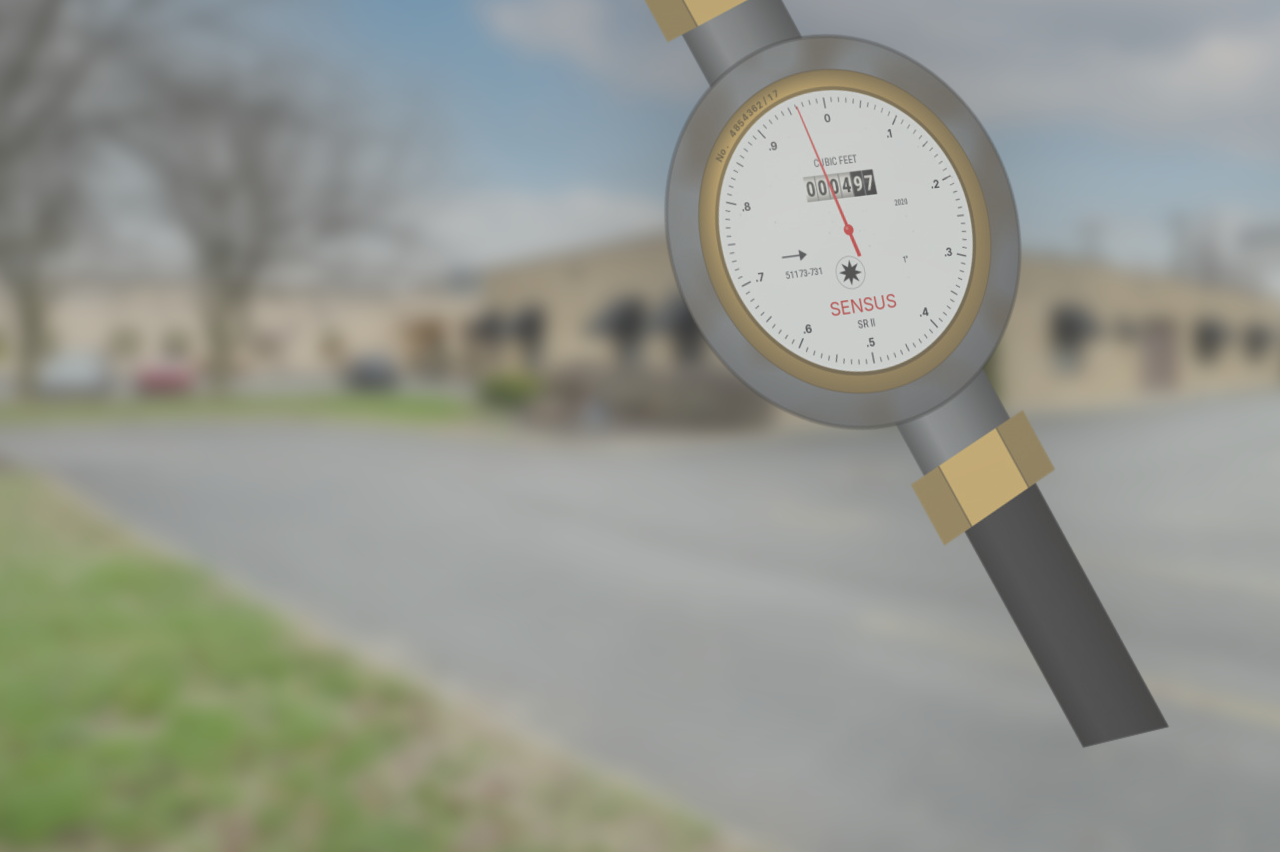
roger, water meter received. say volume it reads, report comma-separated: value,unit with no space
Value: 496.96,ft³
